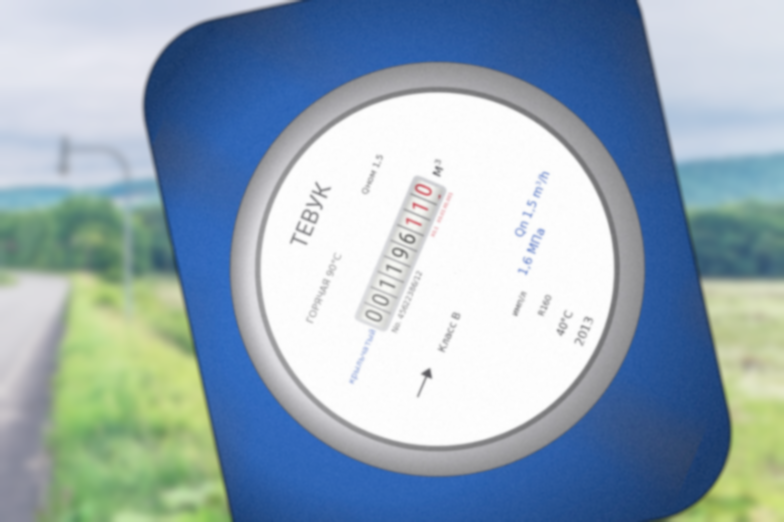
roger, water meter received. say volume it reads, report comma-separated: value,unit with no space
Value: 1196.110,m³
